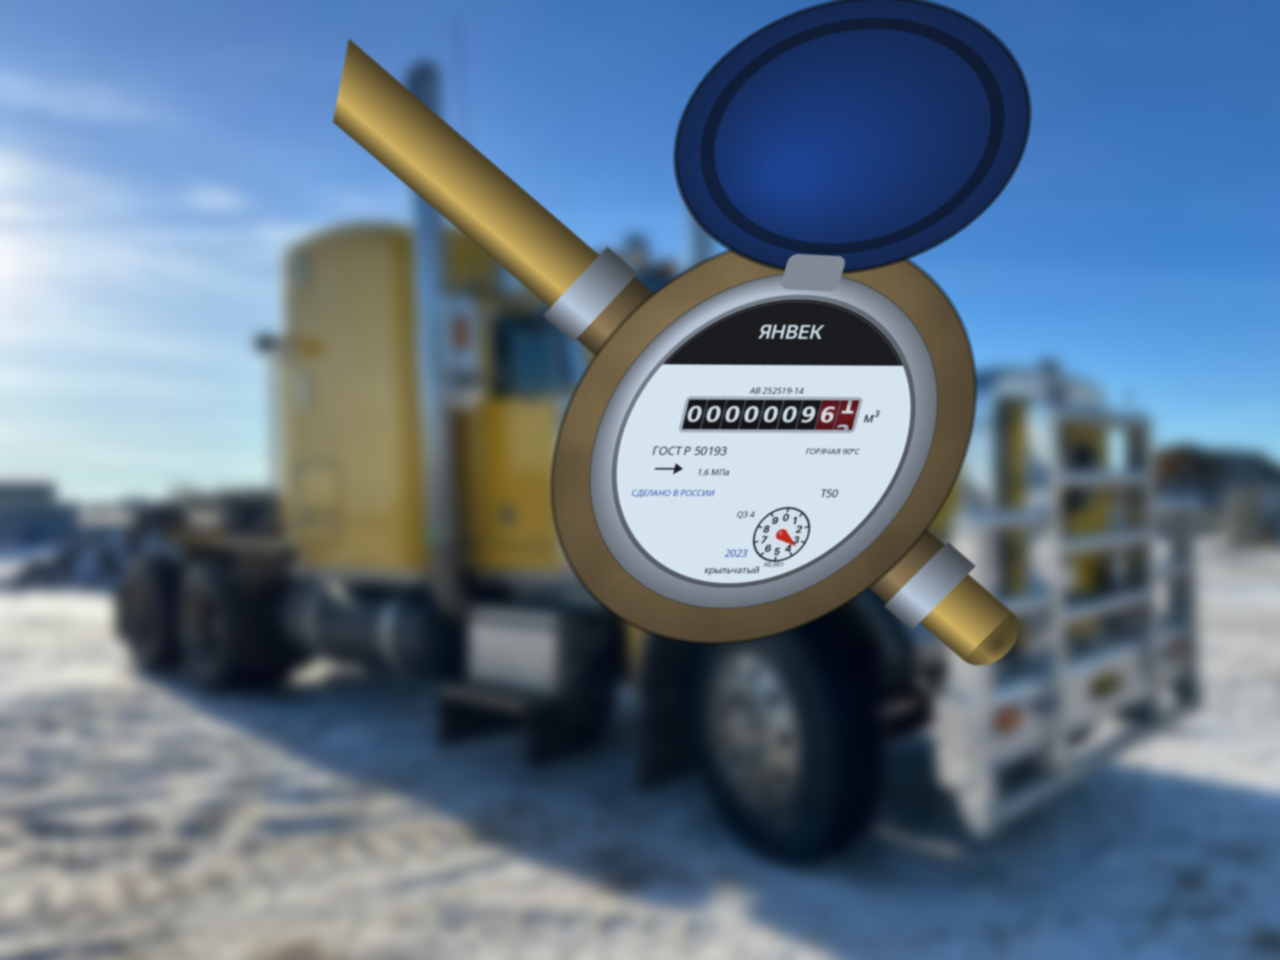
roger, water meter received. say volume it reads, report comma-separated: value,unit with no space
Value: 9.613,m³
